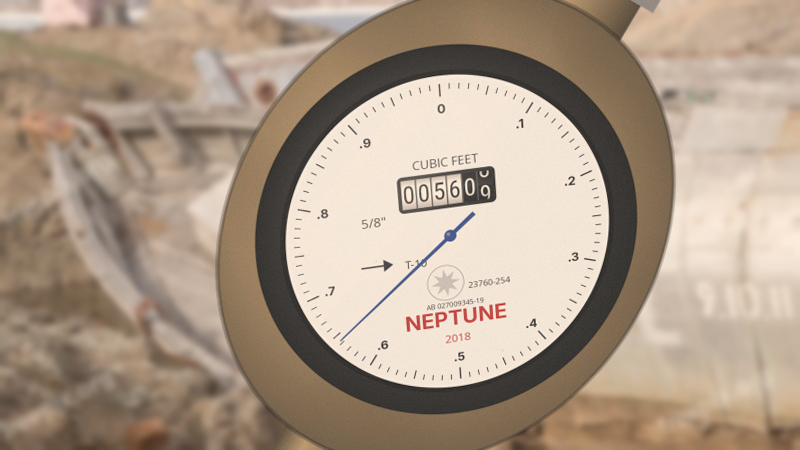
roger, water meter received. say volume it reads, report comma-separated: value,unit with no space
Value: 5608.64,ft³
